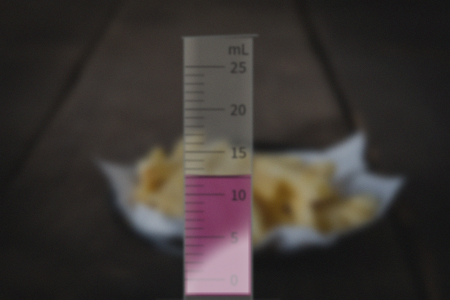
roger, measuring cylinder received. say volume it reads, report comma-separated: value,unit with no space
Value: 12,mL
